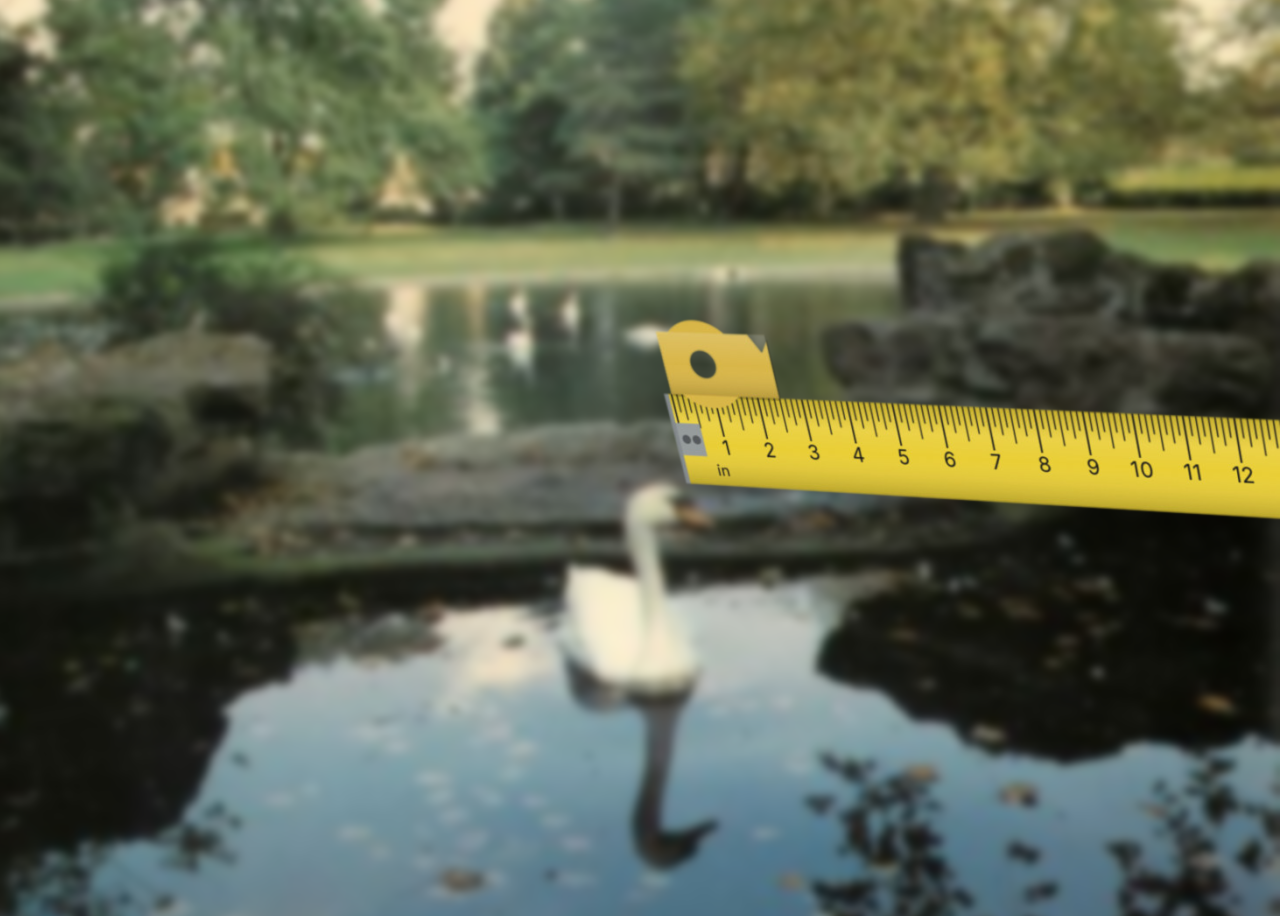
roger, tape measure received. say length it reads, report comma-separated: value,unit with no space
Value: 2.5,in
